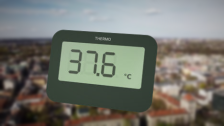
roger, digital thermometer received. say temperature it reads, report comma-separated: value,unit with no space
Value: 37.6,°C
